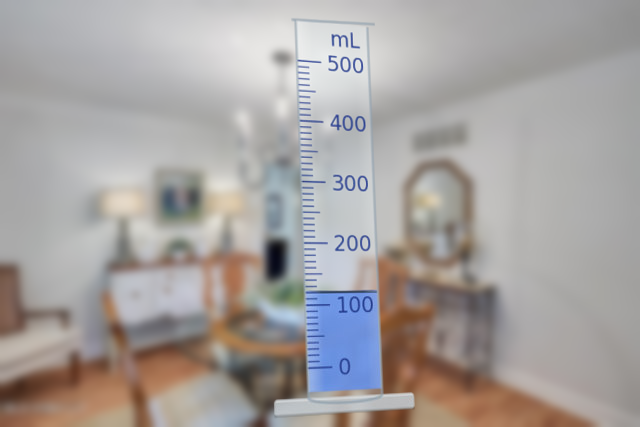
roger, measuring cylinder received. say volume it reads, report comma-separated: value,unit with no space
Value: 120,mL
